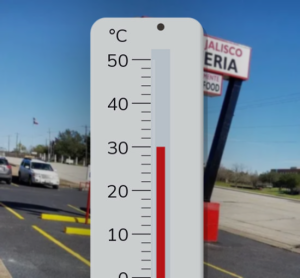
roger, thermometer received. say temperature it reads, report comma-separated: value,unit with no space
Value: 30,°C
